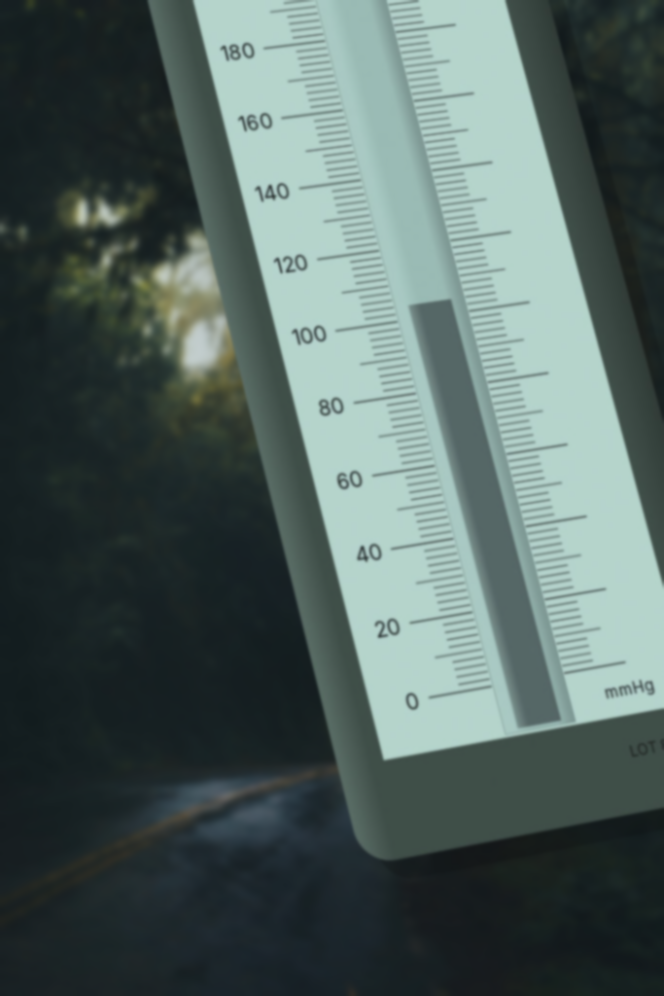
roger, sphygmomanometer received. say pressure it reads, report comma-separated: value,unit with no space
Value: 104,mmHg
